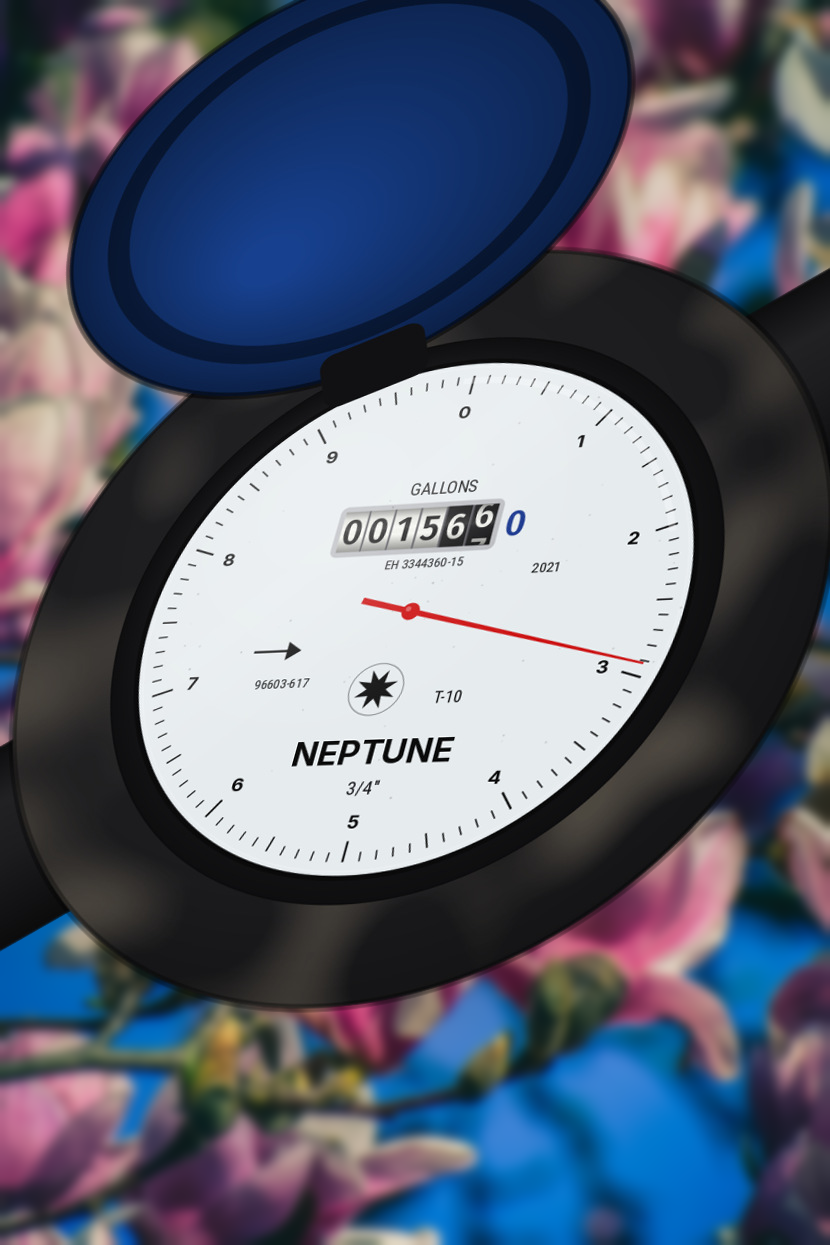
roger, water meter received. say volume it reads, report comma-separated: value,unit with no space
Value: 15662.9,gal
